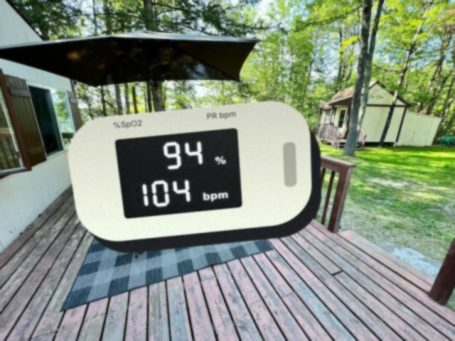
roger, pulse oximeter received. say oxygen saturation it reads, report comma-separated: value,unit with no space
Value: 94,%
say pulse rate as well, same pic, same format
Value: 104,bpm
